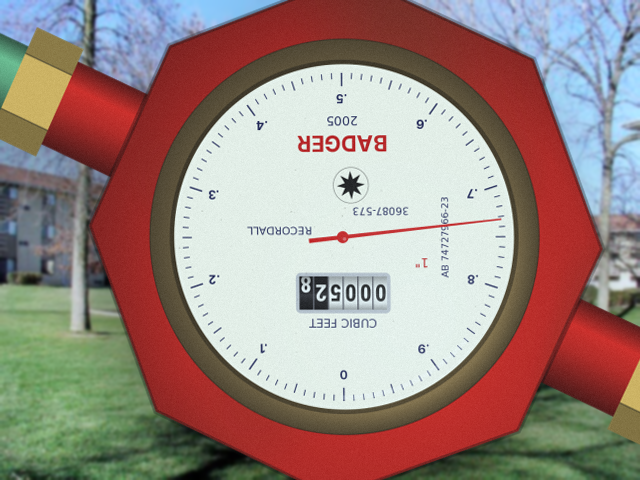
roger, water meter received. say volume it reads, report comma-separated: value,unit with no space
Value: 527.73,ft³
